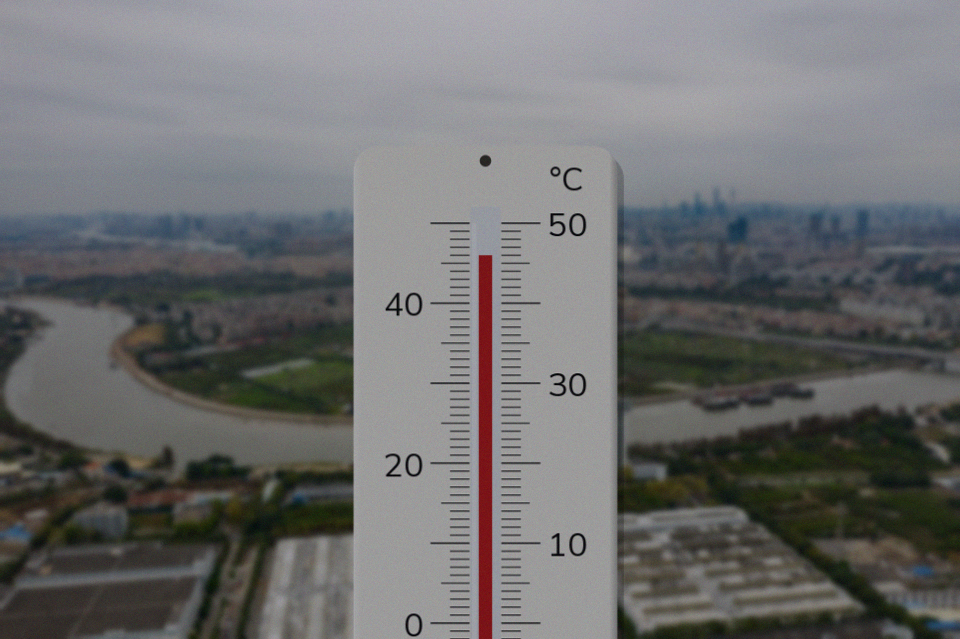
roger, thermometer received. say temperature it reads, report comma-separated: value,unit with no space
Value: 46,°C
